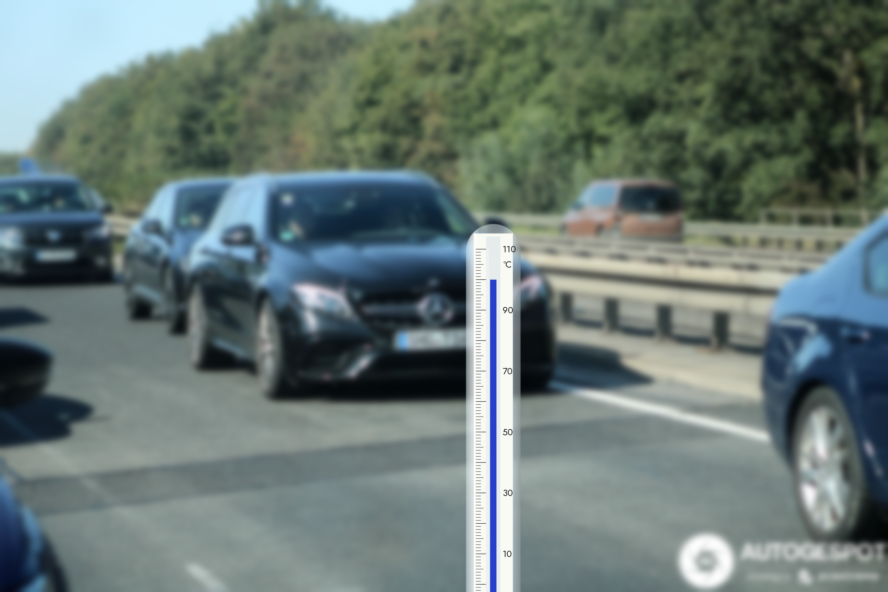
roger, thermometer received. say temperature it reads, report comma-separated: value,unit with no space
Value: 100,°C
